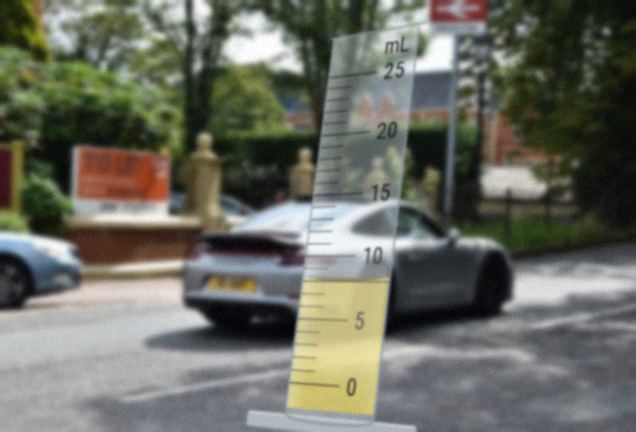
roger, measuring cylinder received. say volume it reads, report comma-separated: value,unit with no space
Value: 8,mL
